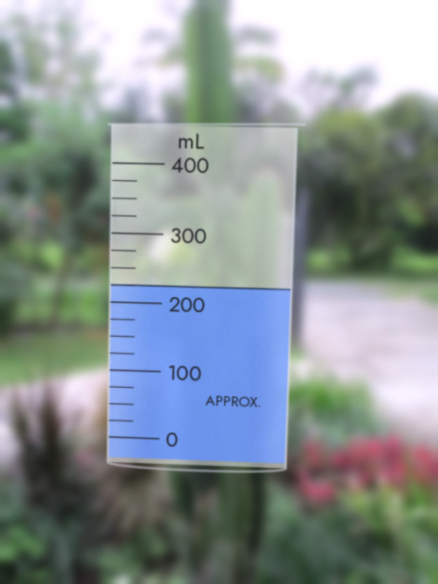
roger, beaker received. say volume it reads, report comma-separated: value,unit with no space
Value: 225,mL
